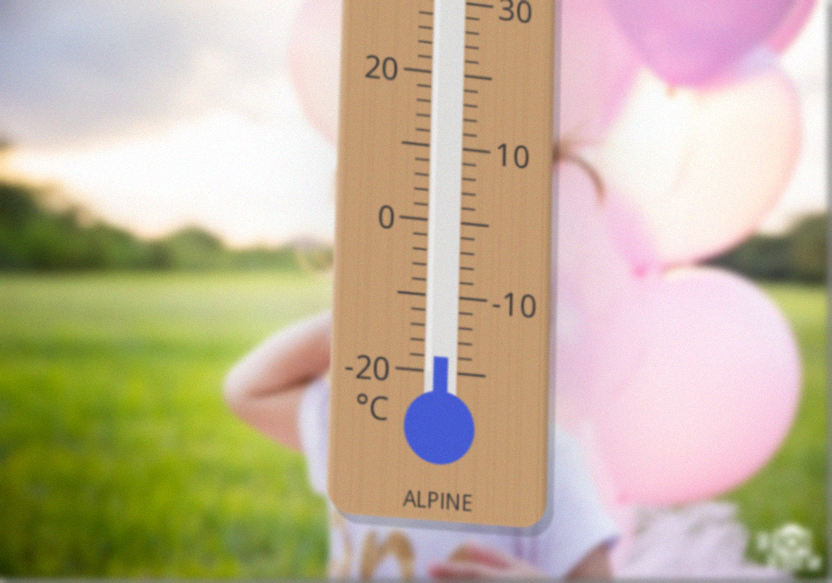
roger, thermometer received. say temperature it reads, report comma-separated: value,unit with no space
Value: -18,°C
